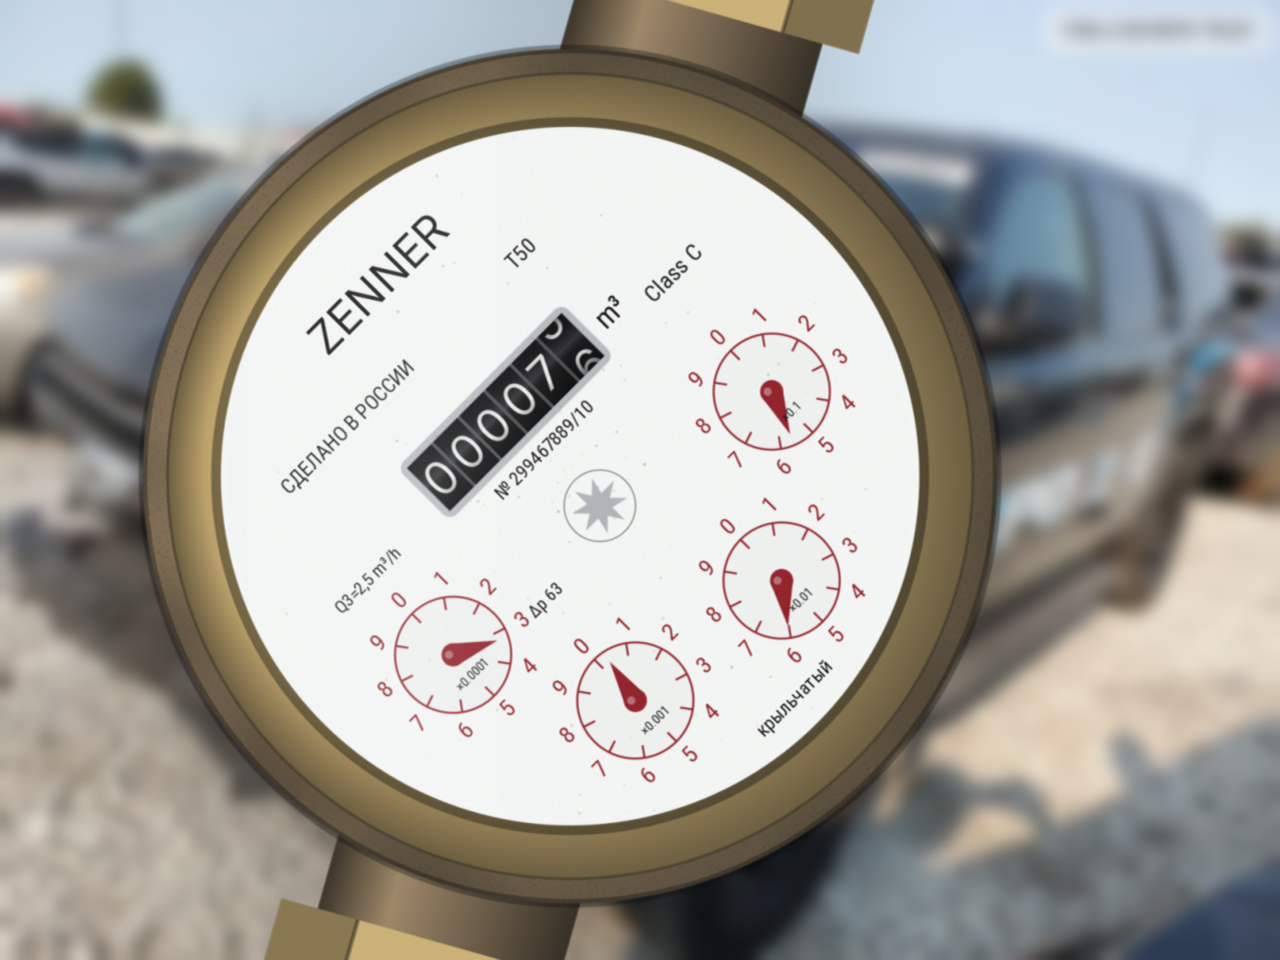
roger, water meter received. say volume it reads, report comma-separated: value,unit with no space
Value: 75.5603,m³
